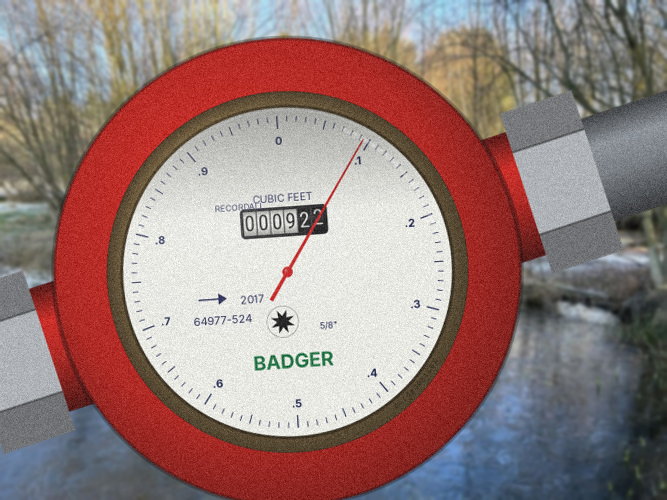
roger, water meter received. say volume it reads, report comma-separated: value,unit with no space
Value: 922.09,ft³
